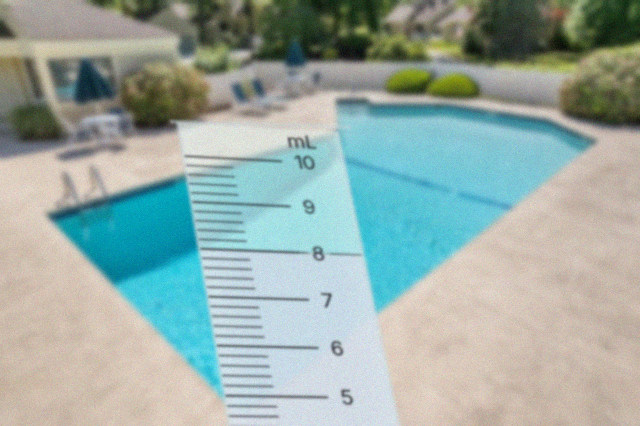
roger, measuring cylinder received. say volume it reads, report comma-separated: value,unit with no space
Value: 8,mL
